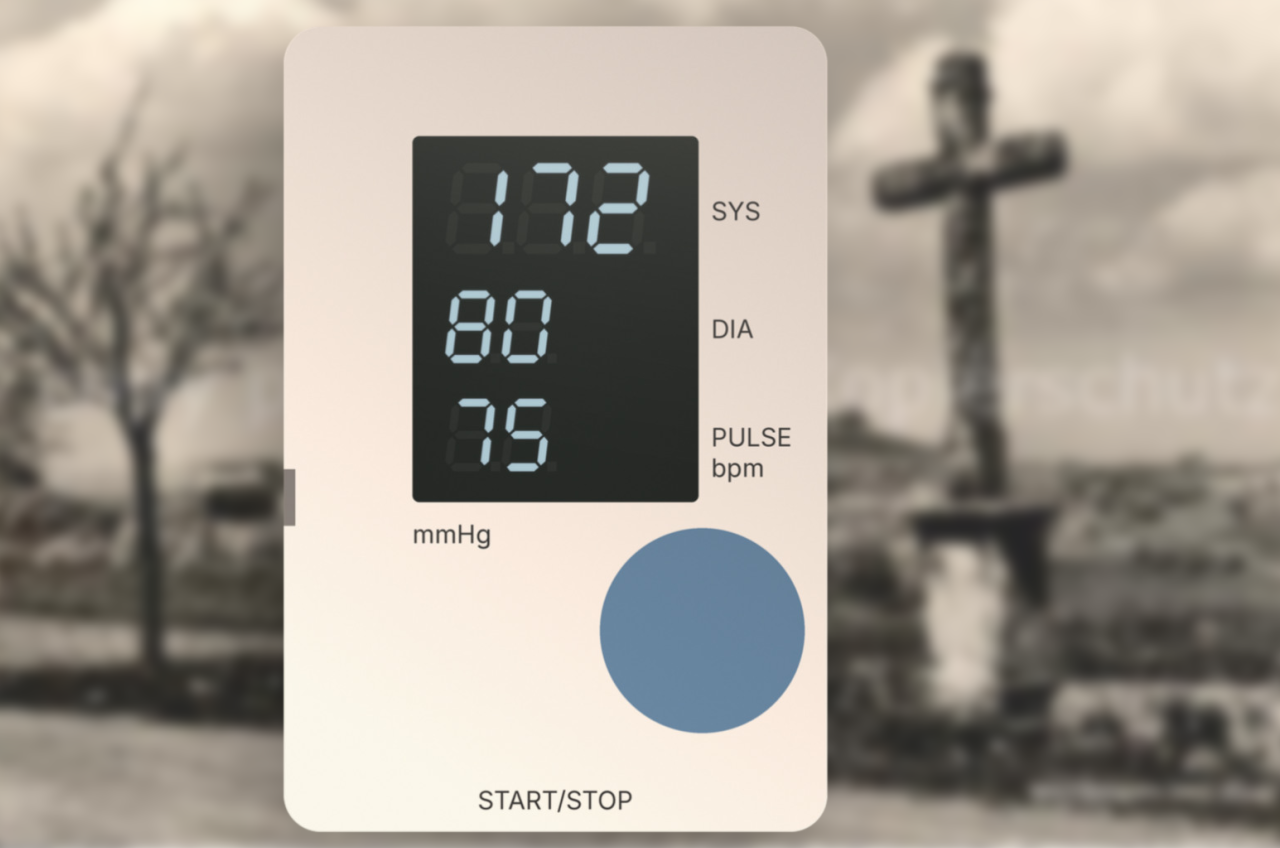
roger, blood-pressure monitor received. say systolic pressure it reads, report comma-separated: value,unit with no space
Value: 172,mmHg
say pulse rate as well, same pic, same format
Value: 75,bpm
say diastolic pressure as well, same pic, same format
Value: 80,mmHg
